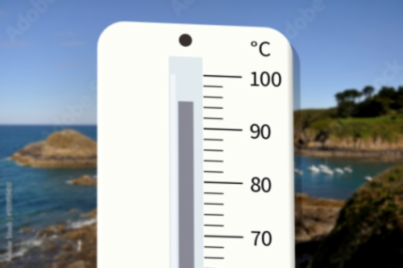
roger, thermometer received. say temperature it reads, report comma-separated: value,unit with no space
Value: 95,°C
